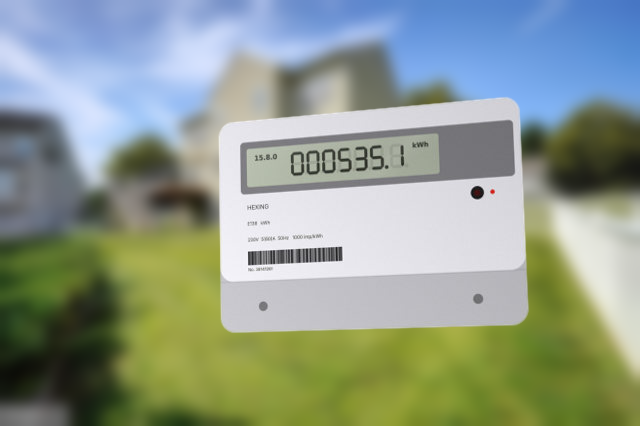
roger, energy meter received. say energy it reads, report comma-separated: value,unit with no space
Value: 535.1,kWh
